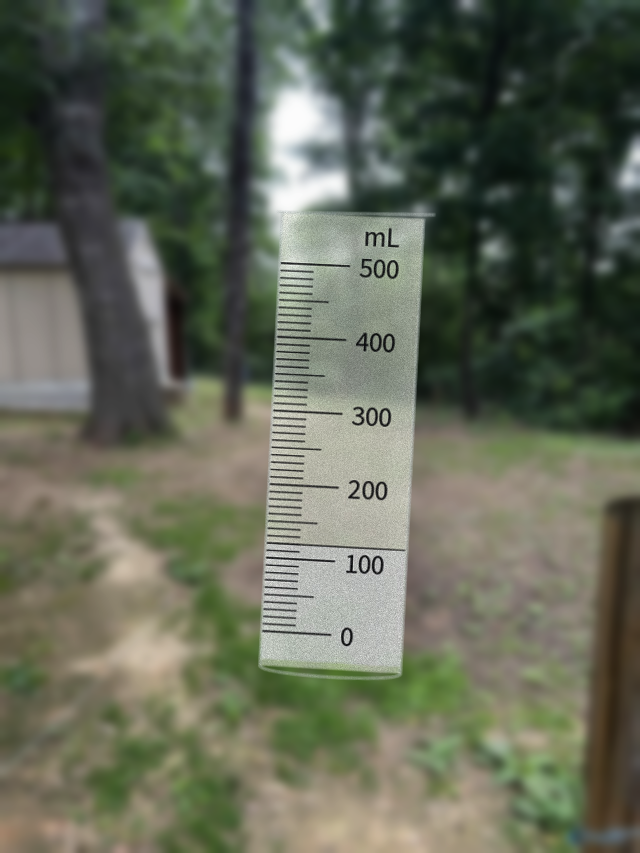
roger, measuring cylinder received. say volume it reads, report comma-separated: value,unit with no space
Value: 120,mL
